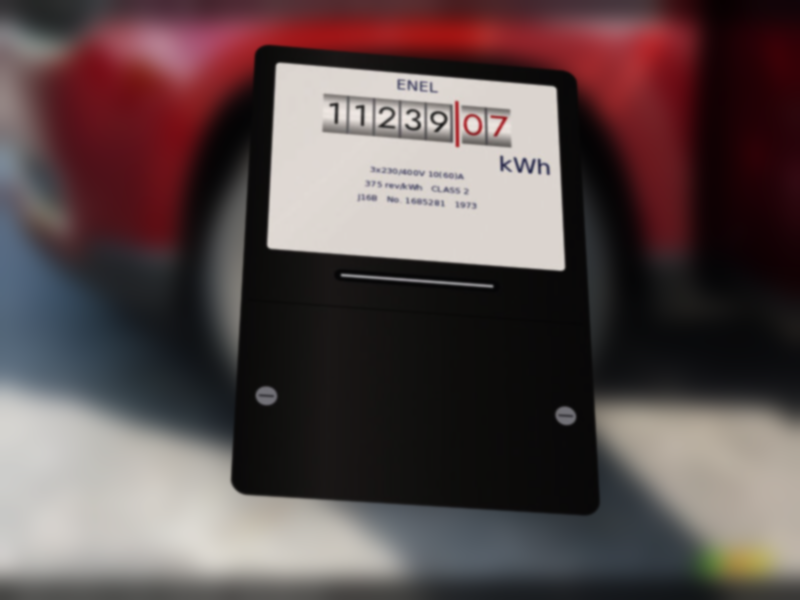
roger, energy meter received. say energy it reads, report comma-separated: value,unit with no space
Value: 11239.07,kWh
